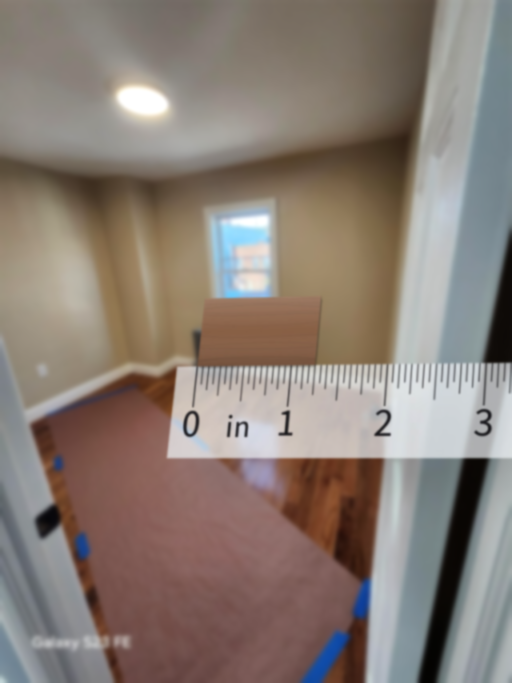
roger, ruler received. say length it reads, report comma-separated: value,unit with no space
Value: 1.25,in
